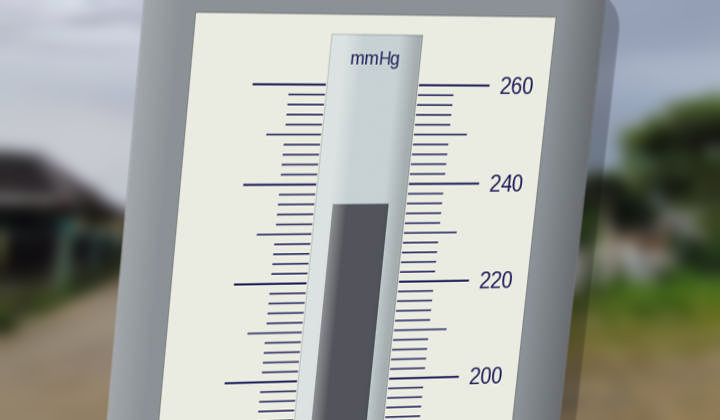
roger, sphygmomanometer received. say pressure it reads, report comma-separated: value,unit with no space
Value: 236,mmHg
